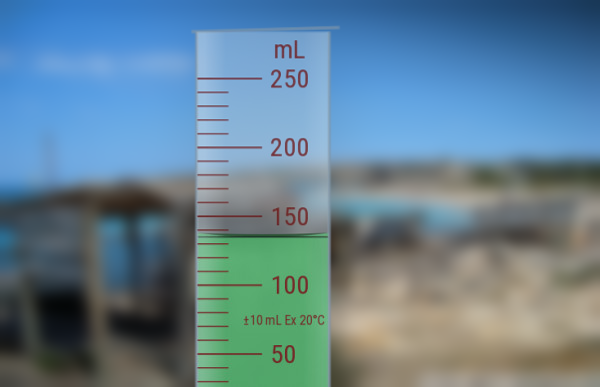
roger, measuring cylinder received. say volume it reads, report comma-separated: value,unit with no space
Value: 135,mL
